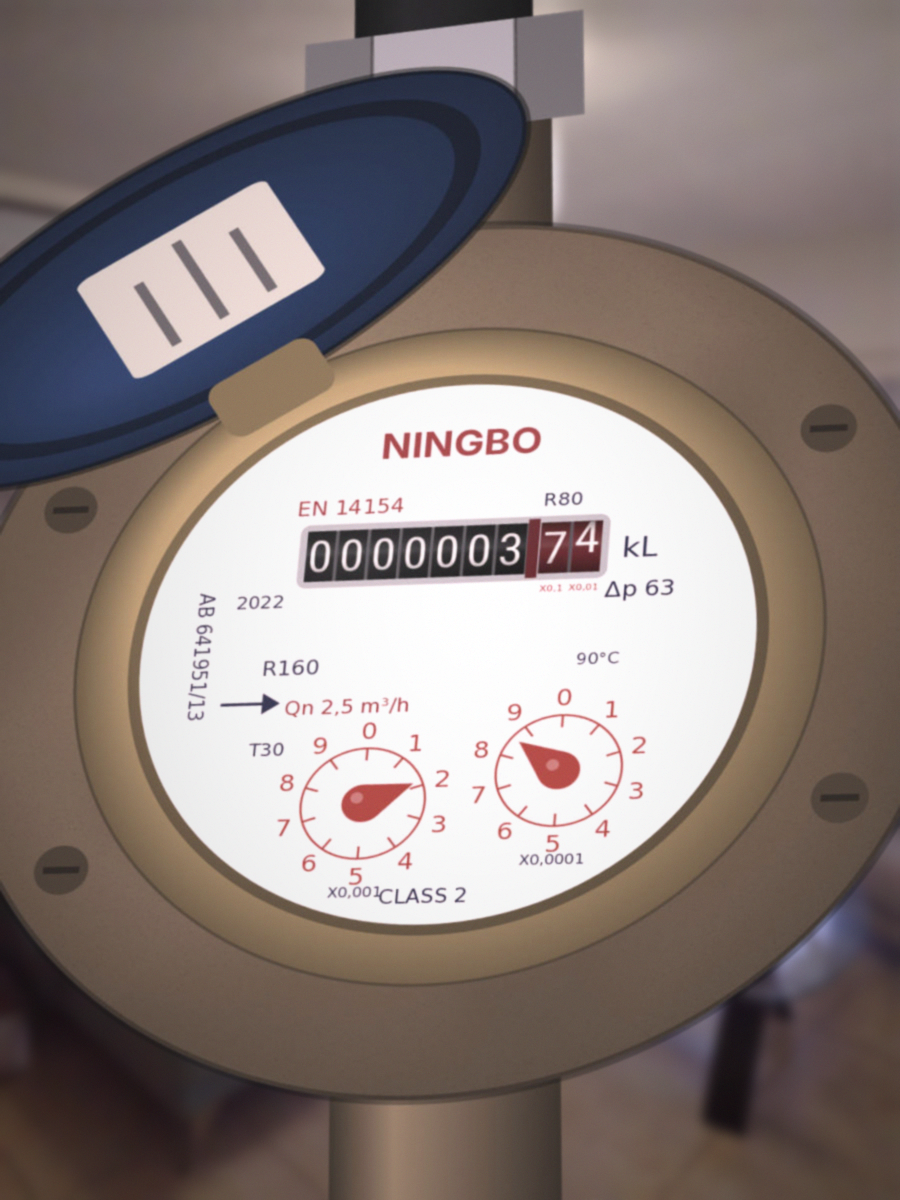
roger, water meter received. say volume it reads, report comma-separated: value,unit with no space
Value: 3.7418,kL
